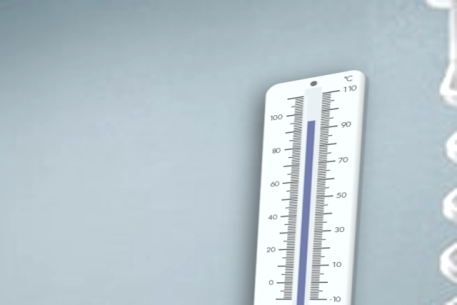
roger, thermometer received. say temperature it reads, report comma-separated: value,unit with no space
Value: 95,°C
